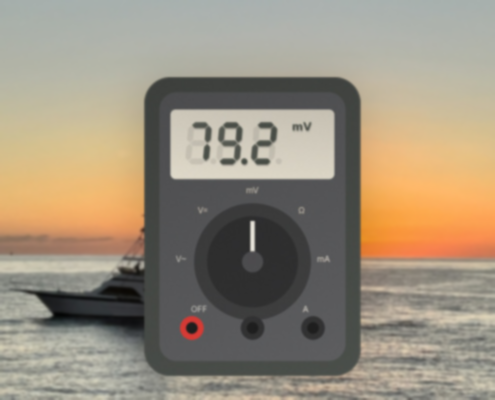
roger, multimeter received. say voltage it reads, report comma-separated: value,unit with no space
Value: 79.2,mV
